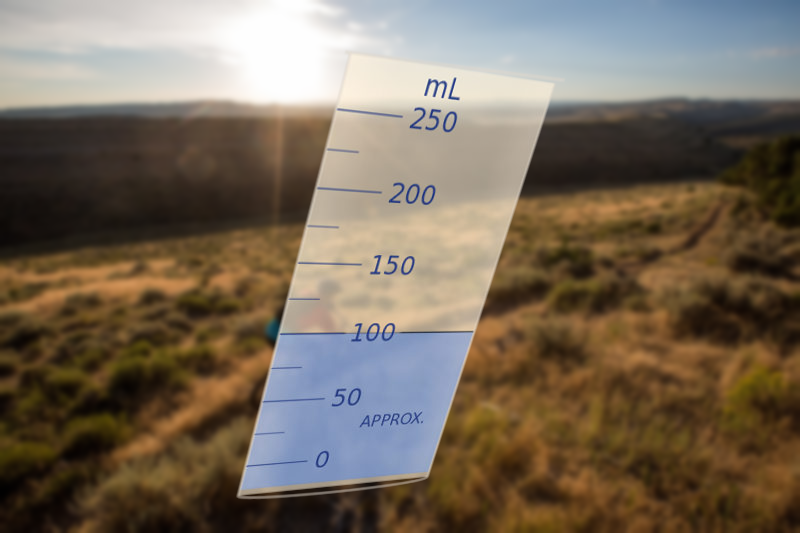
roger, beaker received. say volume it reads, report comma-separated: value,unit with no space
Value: 100,mL
